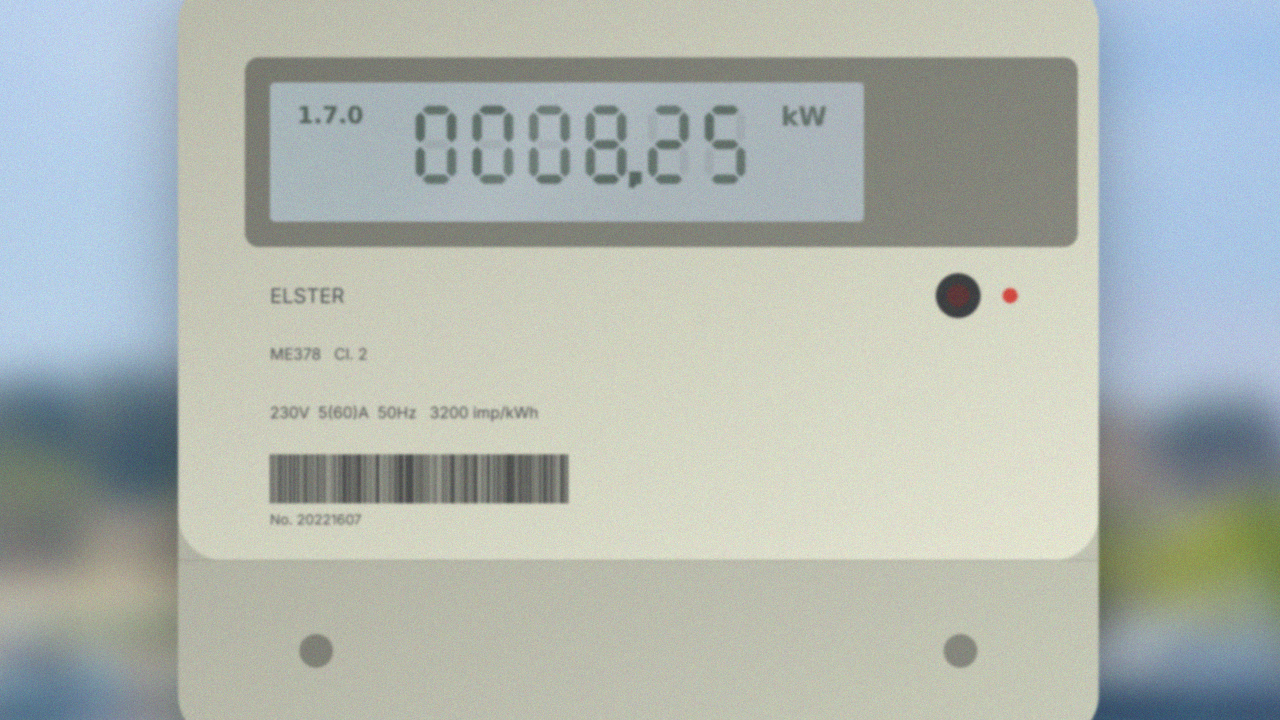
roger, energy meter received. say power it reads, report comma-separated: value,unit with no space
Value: 8.25,kW
